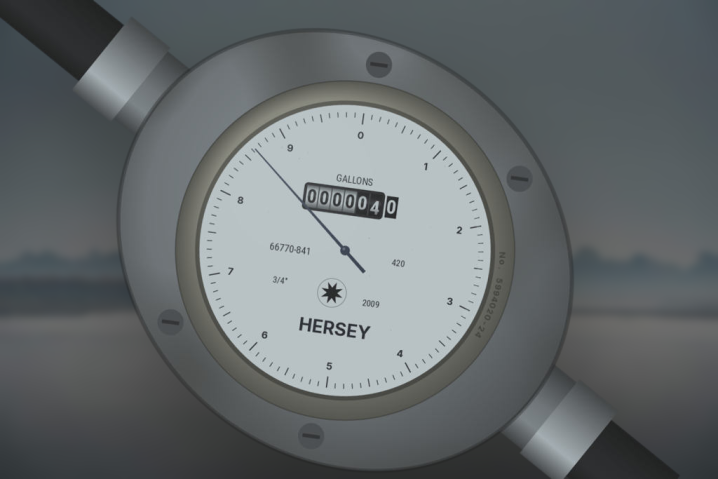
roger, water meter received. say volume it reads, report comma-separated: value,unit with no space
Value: 38.6,gal
